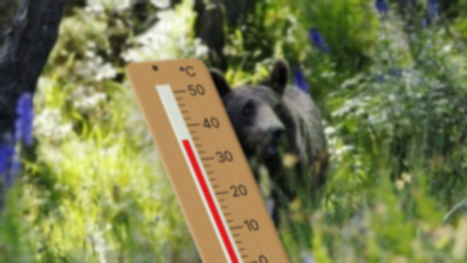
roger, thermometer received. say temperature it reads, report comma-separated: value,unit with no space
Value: 36,°C
